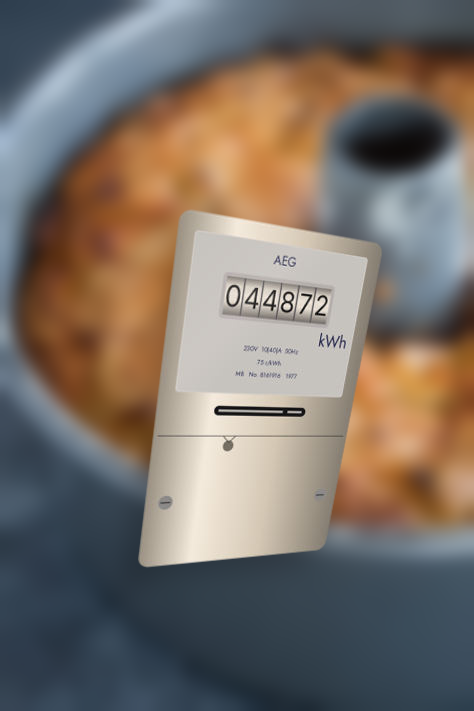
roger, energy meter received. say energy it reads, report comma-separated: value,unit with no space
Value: 44872,kWh
